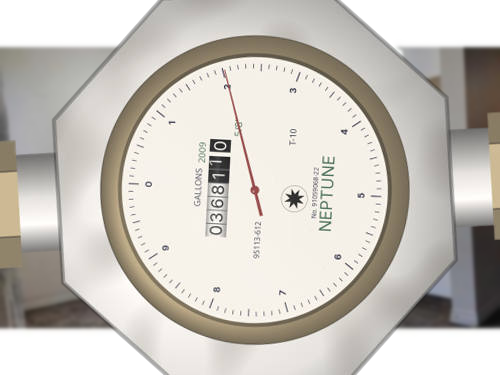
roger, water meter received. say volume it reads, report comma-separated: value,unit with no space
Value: 368112.0,gal
